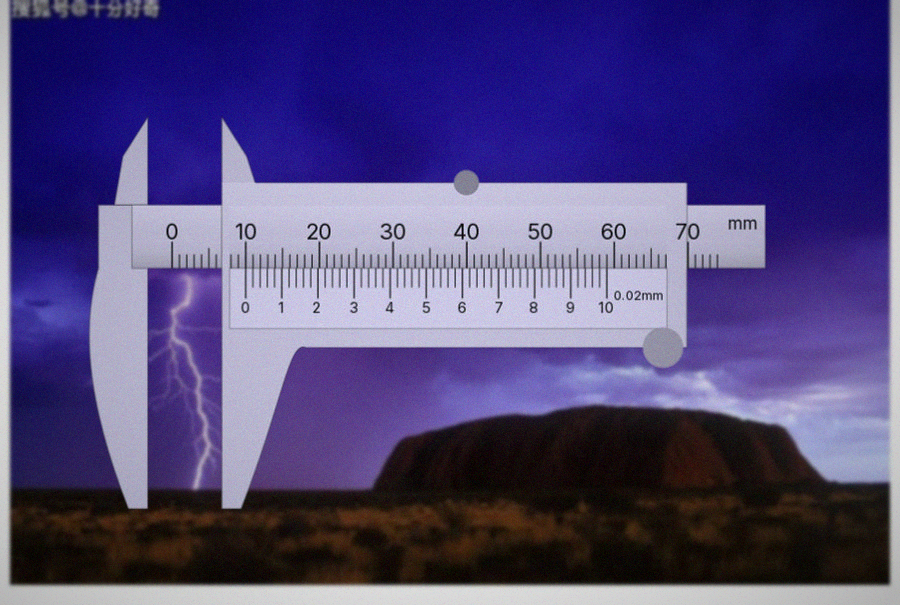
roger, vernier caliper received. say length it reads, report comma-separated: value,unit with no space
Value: 10.0,mm
